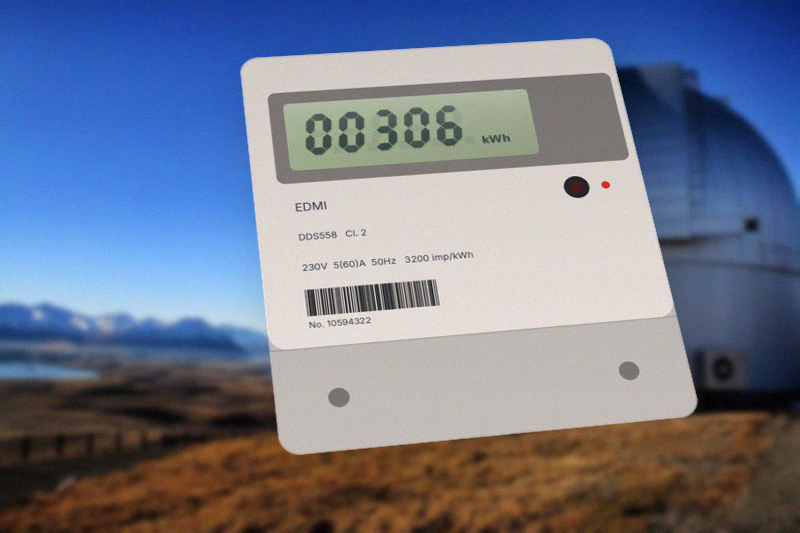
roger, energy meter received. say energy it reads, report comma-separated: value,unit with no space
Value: 306,kWh
